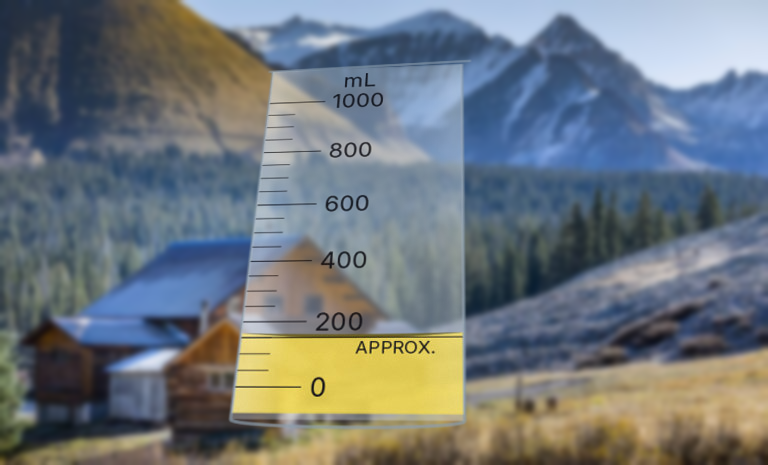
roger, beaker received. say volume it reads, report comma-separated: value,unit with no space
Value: 150,mL
